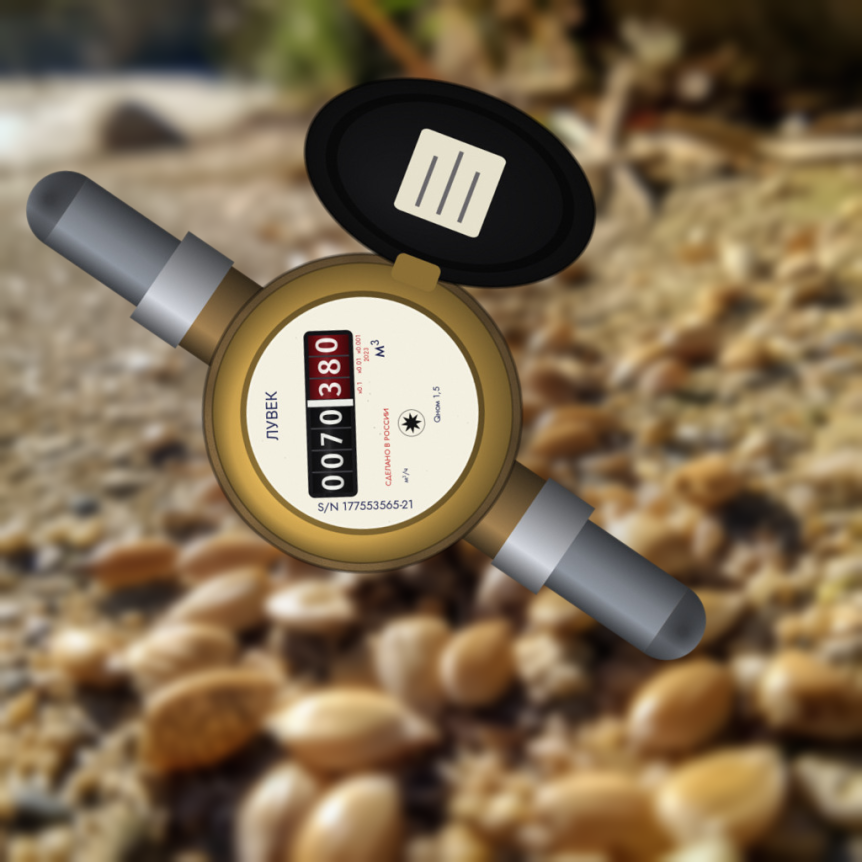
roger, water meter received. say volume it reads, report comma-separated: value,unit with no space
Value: 70.380,m³
